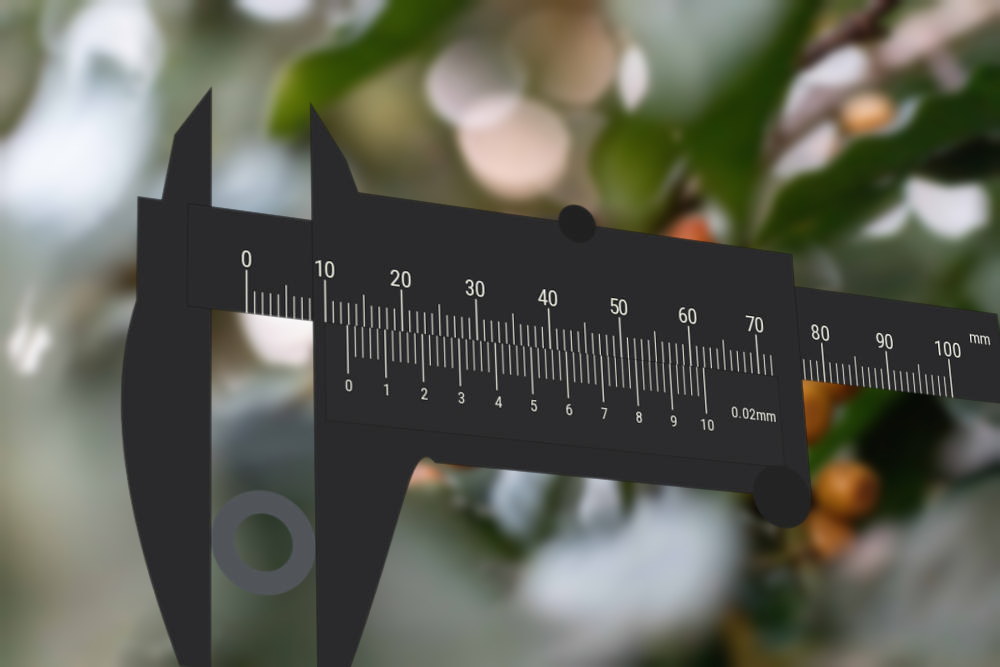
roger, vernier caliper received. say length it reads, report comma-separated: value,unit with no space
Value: 12.8,mm
